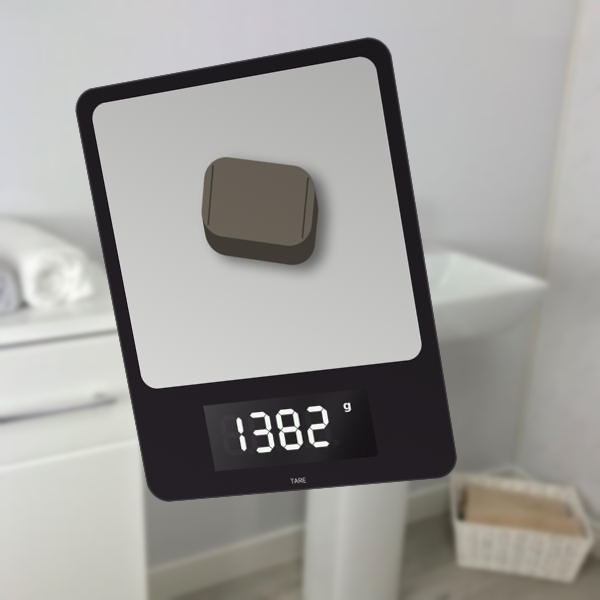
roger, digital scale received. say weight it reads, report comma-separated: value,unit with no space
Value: 1382,g
